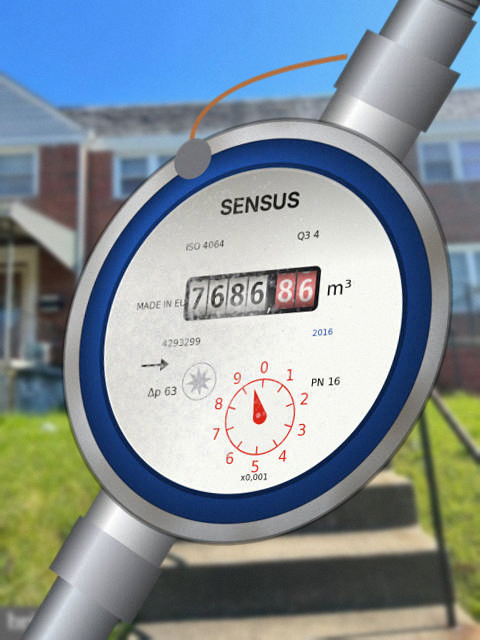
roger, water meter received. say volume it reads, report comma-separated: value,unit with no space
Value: 7686.859,m³
